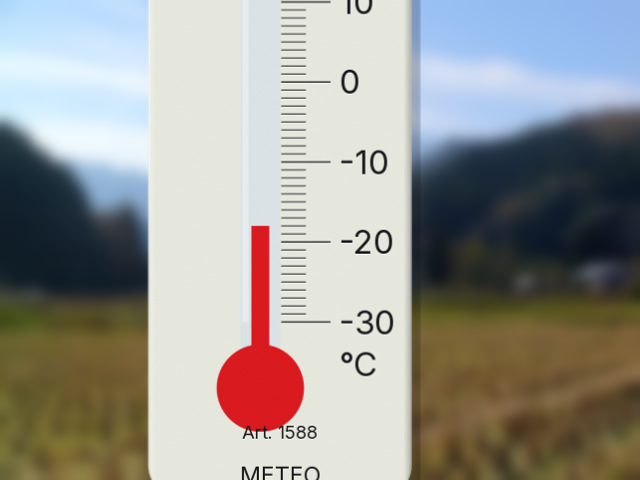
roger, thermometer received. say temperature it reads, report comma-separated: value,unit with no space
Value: -18,°C
